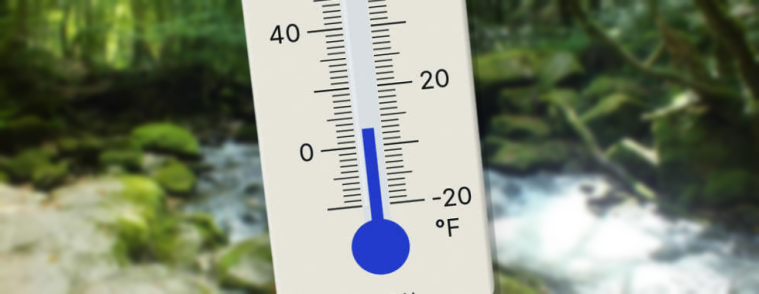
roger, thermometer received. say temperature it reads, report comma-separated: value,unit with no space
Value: 6,°F
